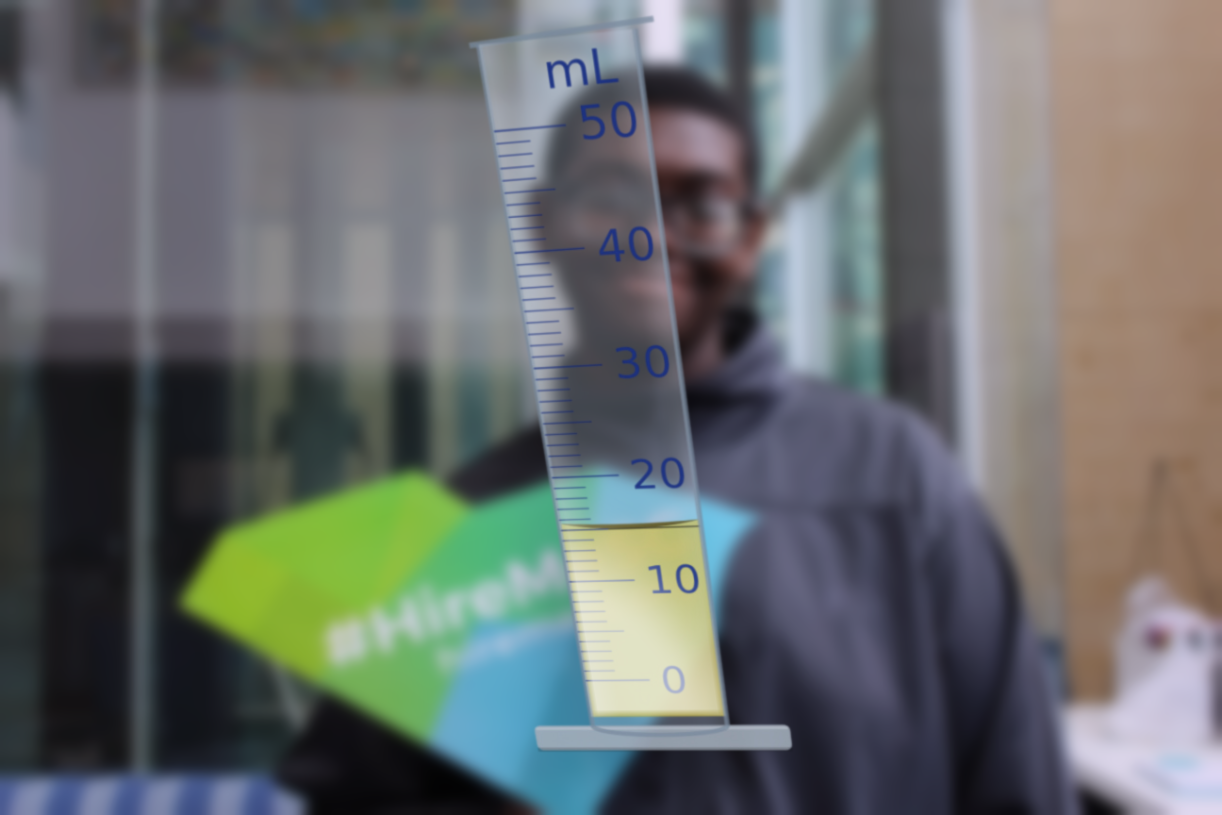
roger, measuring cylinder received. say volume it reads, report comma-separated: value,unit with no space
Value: 15,mL
